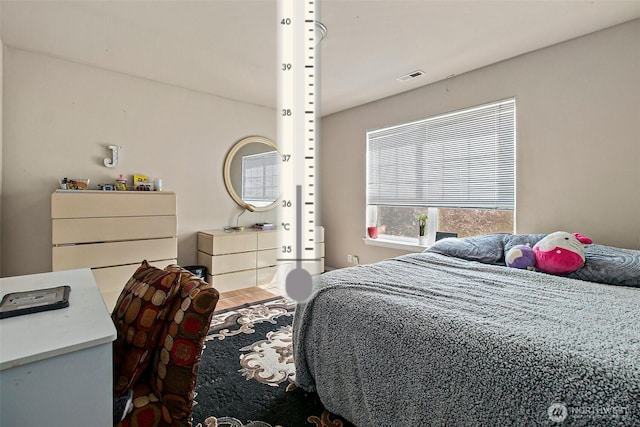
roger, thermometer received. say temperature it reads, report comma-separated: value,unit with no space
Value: 36.4,°C
